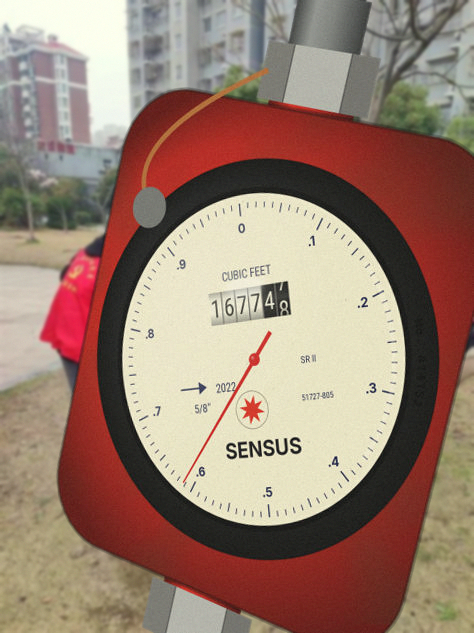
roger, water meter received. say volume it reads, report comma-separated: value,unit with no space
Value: 167747.61,ft³
